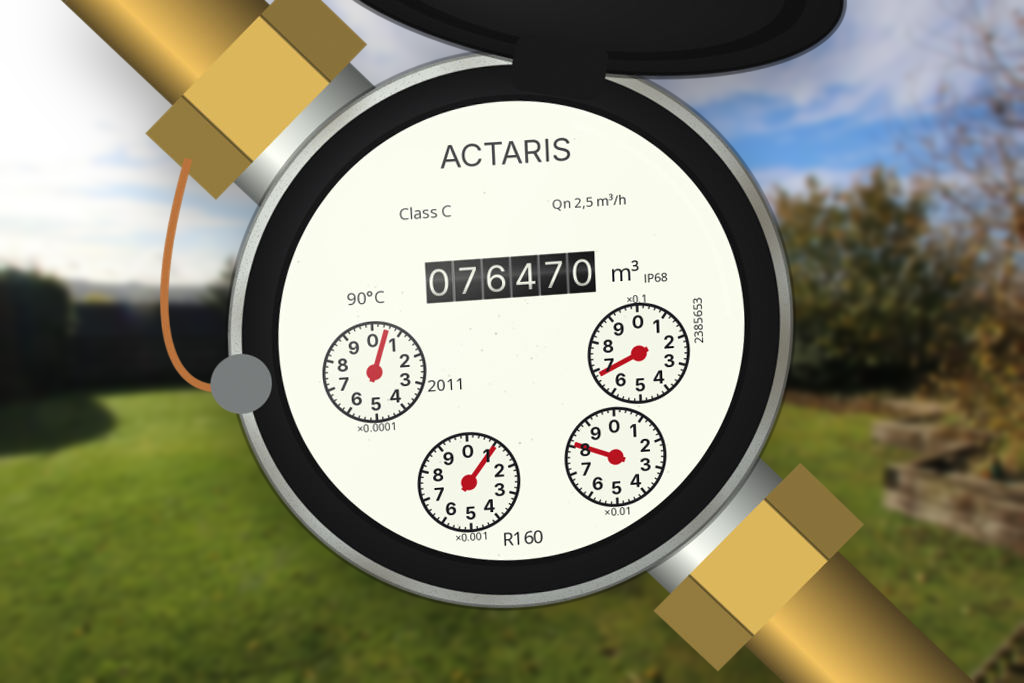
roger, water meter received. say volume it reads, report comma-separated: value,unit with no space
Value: 76470.6810,m³
